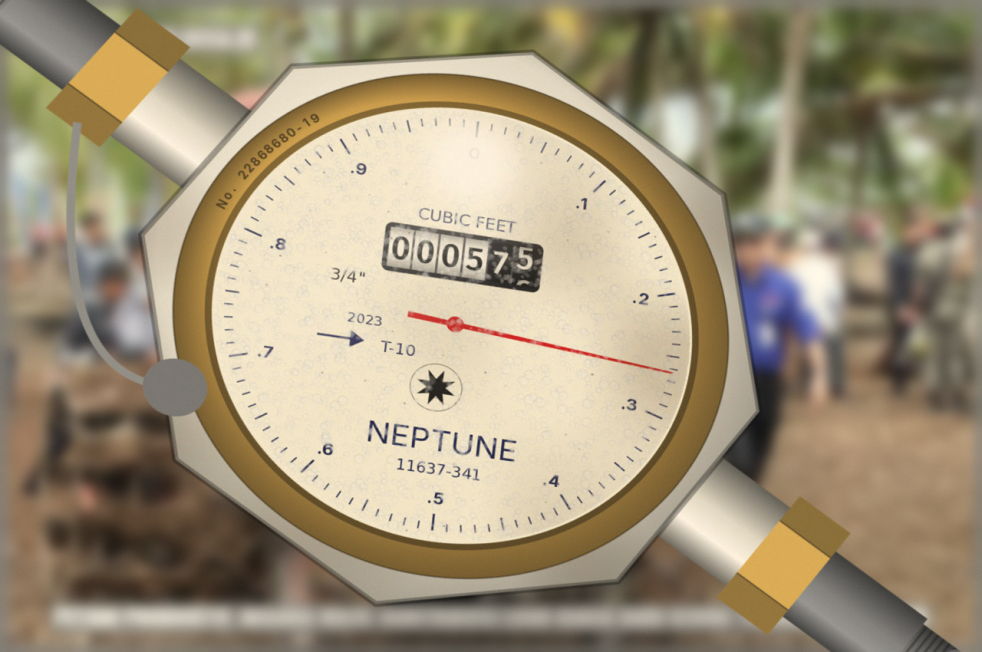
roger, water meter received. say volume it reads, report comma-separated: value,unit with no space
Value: 575.26,ft³
